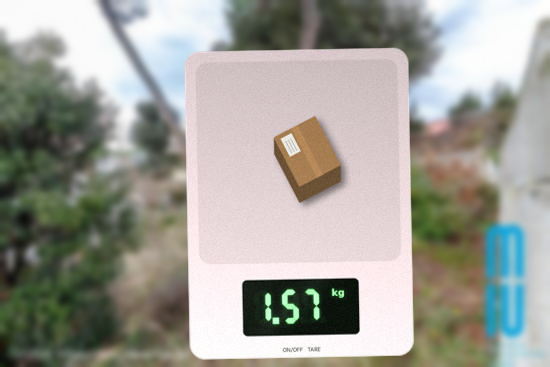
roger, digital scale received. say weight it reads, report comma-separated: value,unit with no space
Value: 1.57,kg
